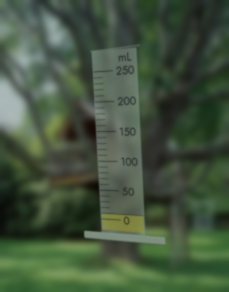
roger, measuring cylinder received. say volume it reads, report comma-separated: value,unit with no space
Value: 10,mL
